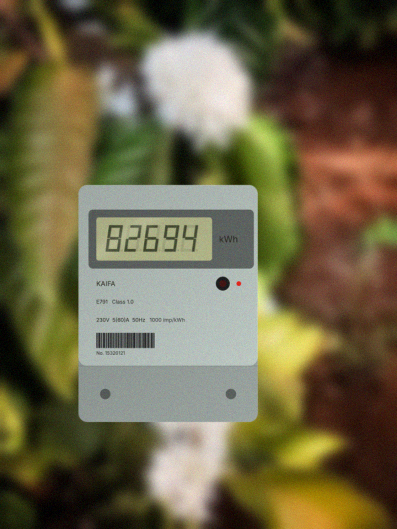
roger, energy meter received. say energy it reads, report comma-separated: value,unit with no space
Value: 82694,kWh
